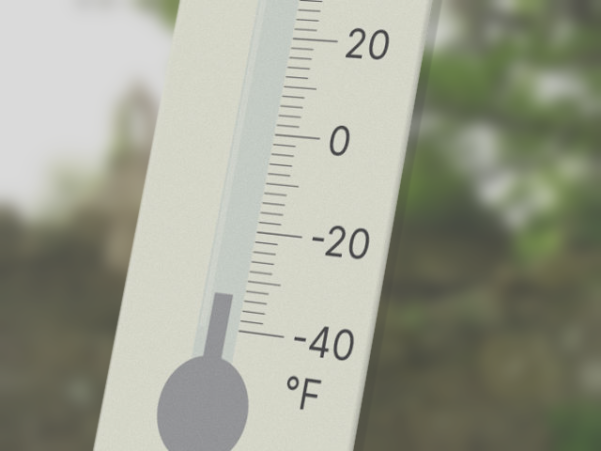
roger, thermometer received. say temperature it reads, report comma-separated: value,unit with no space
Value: -33,°F
